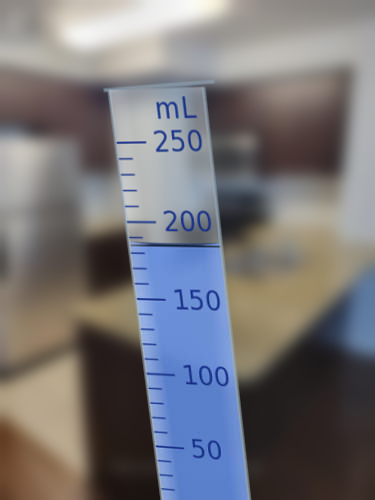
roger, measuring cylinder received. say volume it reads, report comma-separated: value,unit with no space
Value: 185,mL
